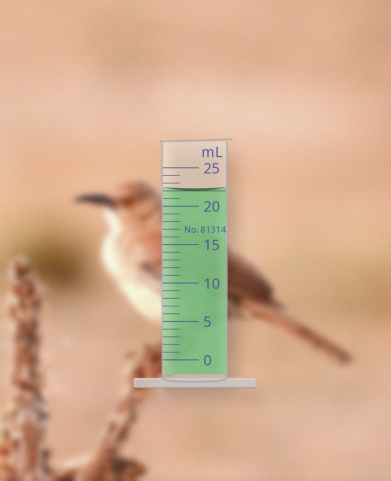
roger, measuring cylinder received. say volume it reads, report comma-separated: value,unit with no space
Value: 22,mL
